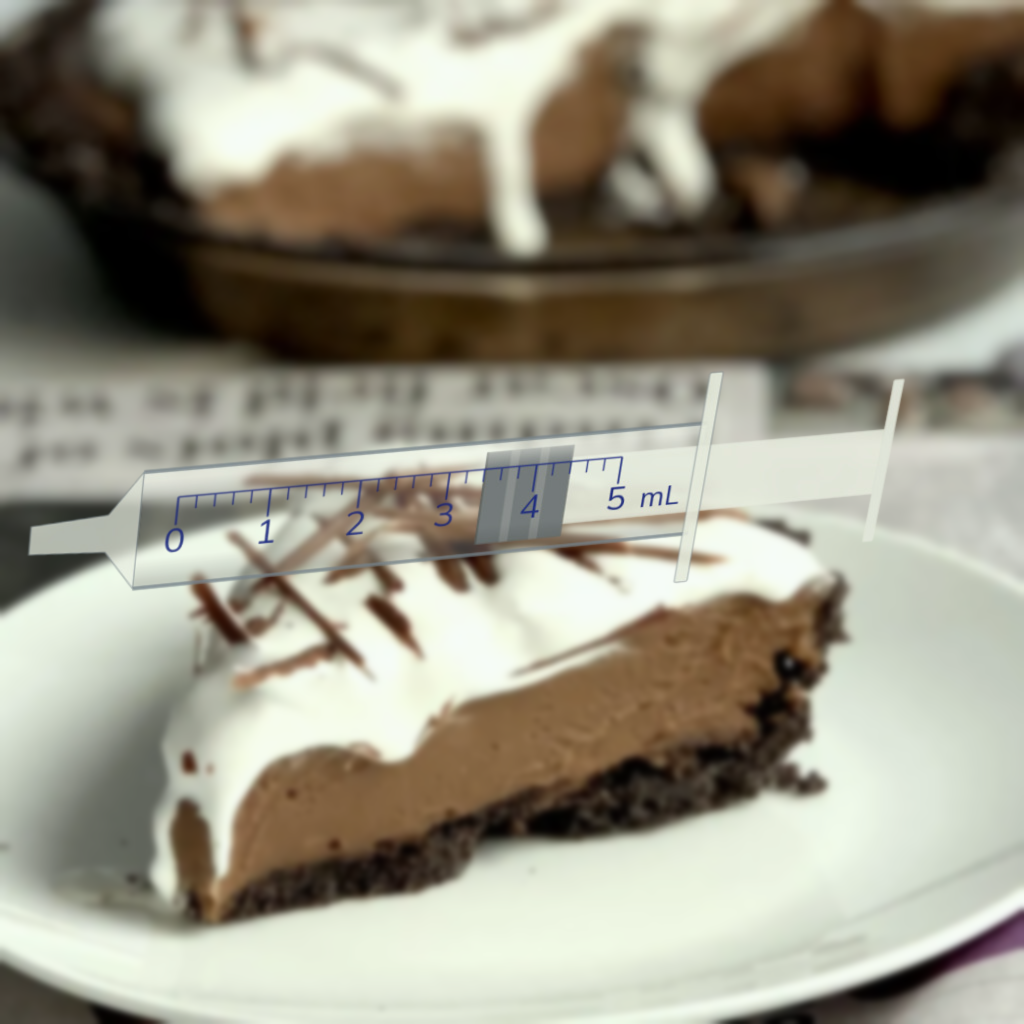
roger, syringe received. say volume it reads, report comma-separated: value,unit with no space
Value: 3.4,mL
